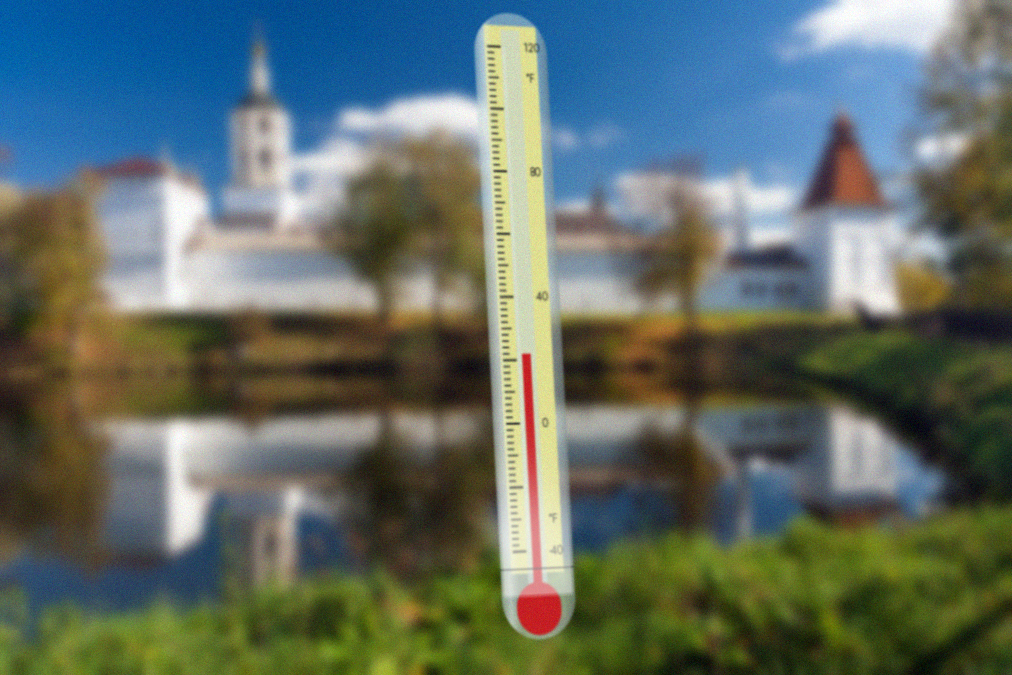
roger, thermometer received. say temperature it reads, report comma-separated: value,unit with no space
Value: 22,°F
